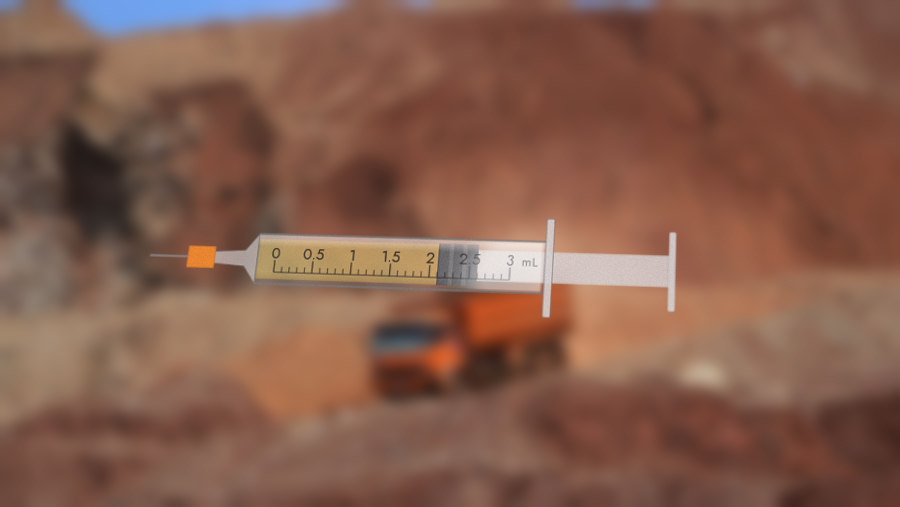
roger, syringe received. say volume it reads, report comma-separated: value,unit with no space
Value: 2.1,mL
